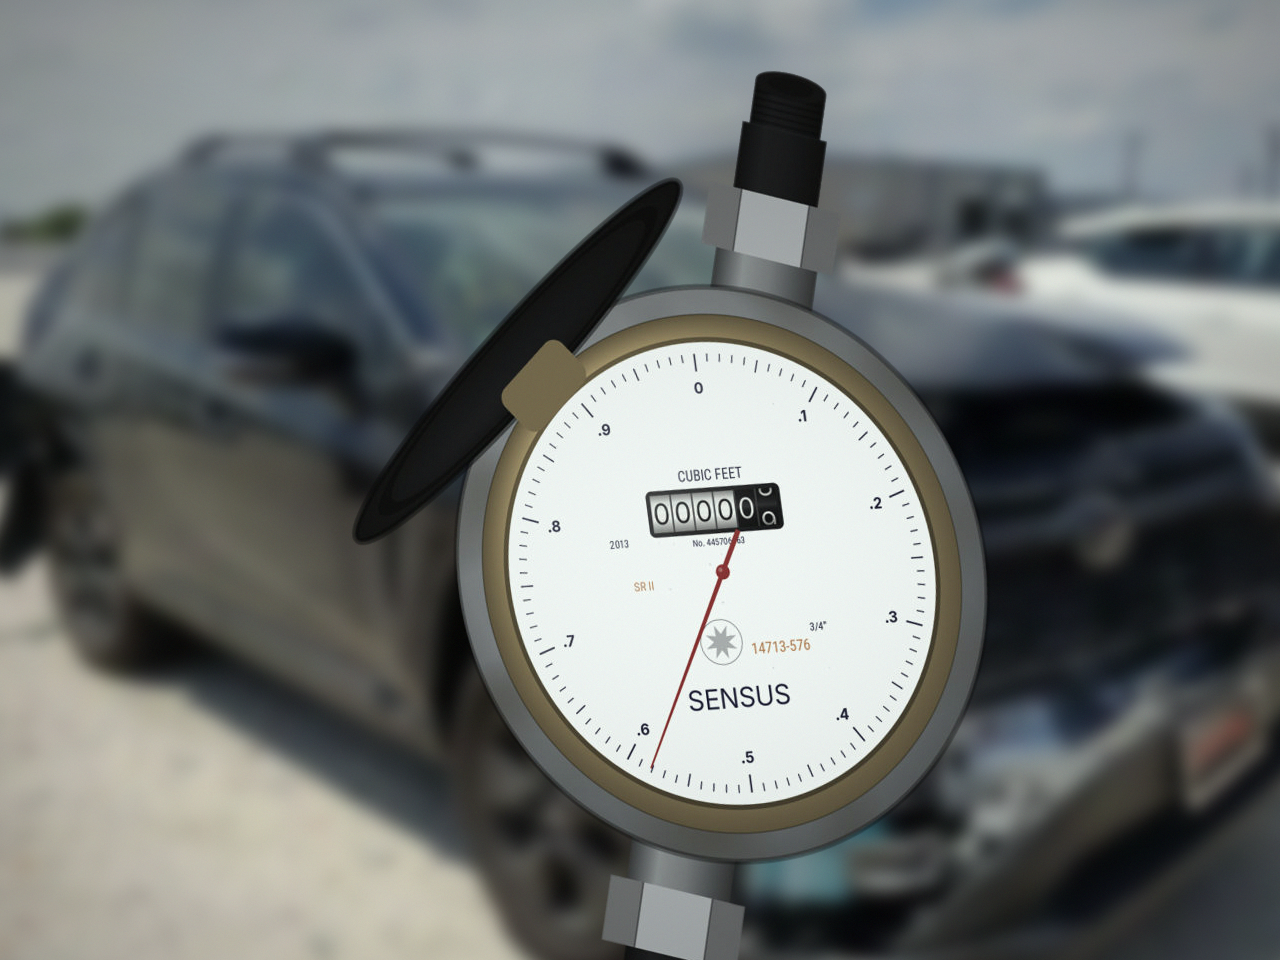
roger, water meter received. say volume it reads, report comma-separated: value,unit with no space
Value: 8.58,ft³
